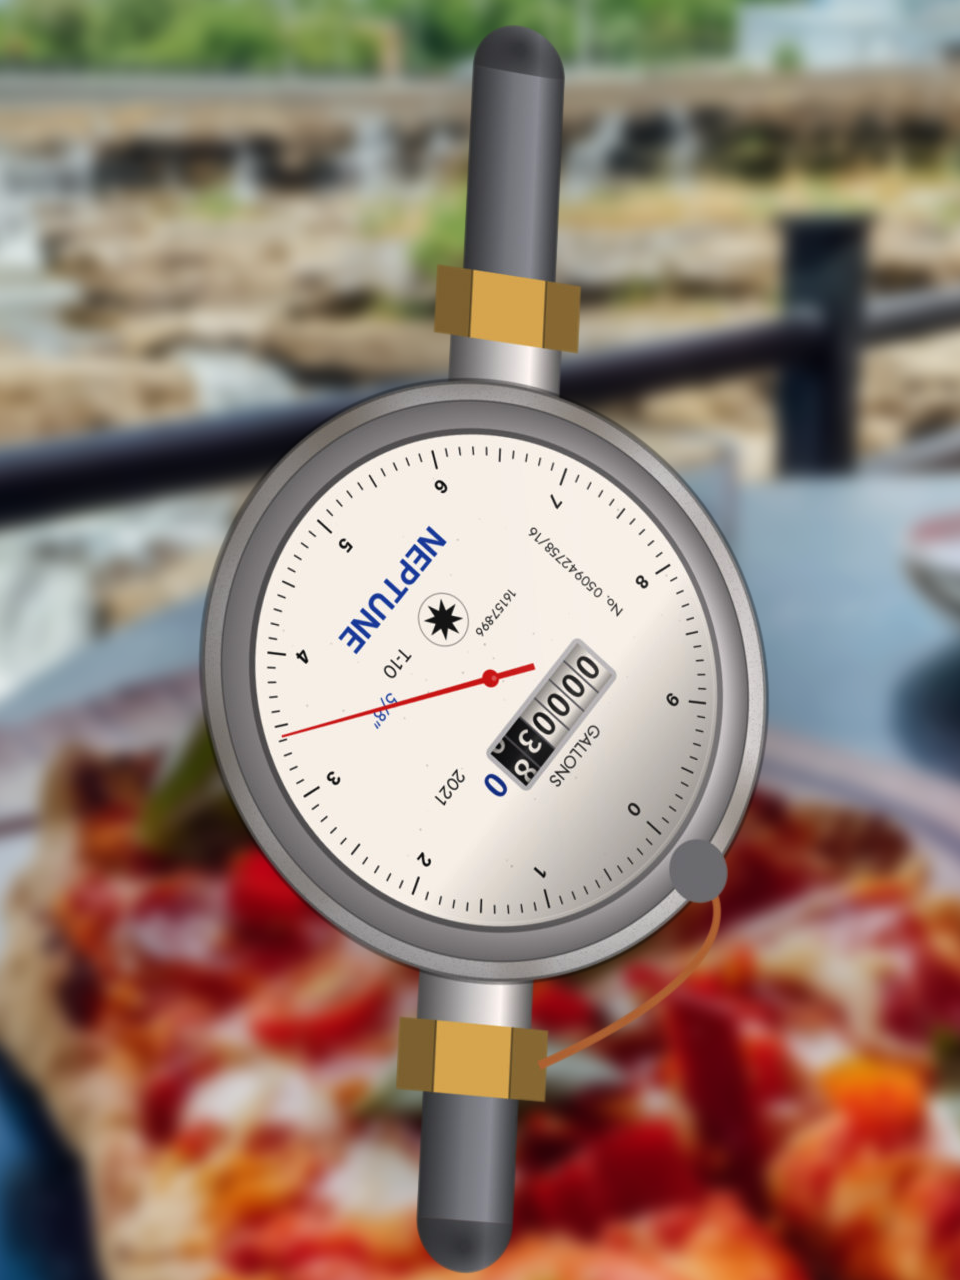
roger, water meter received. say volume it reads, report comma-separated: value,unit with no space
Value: 383.4,gal
